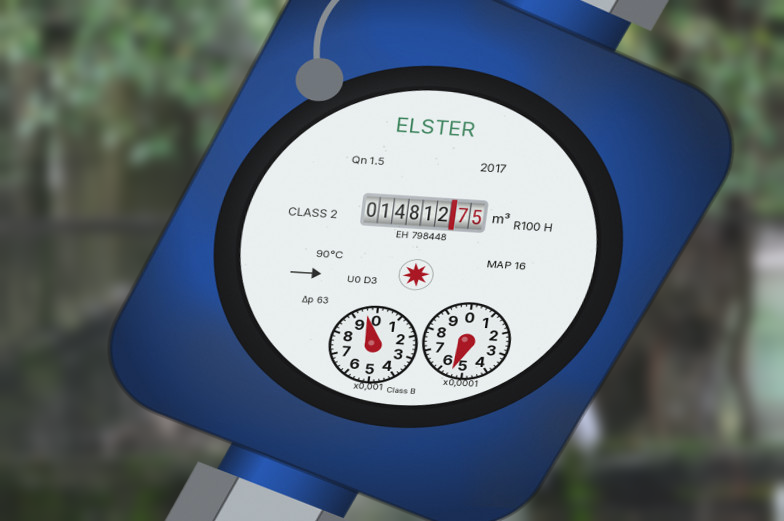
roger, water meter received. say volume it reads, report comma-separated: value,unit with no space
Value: 14812.7495,m³
